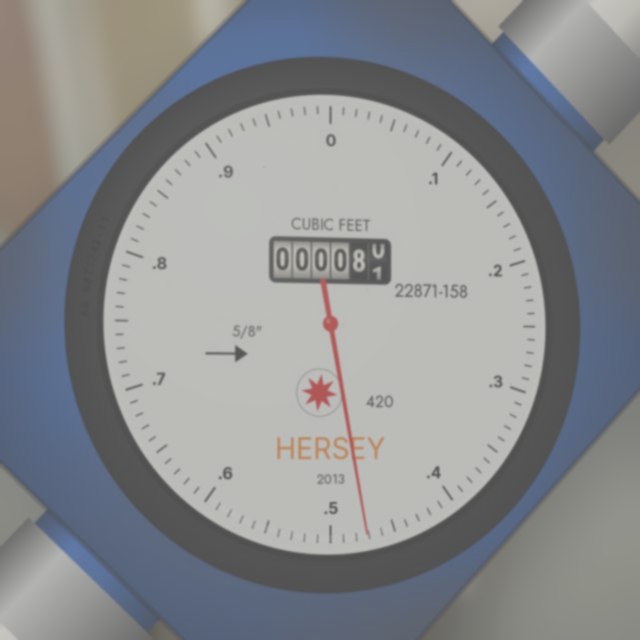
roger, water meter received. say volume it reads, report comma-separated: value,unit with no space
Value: 80.47,ft³
